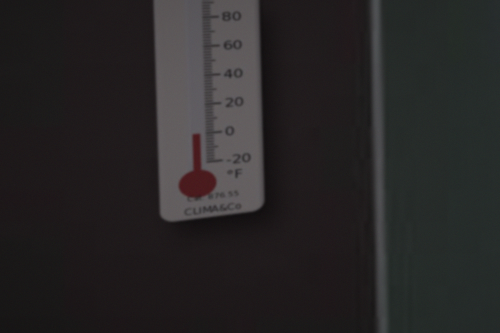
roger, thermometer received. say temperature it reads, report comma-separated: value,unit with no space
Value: 0,°F
